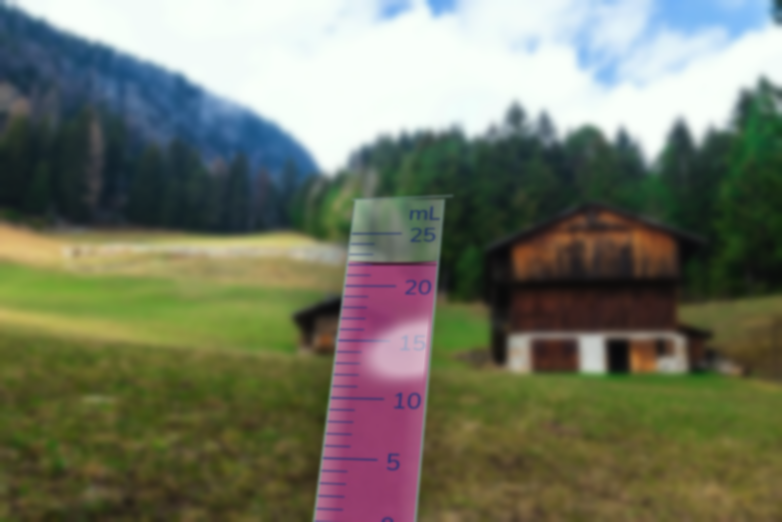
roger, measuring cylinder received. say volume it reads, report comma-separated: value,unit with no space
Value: 22,mL
